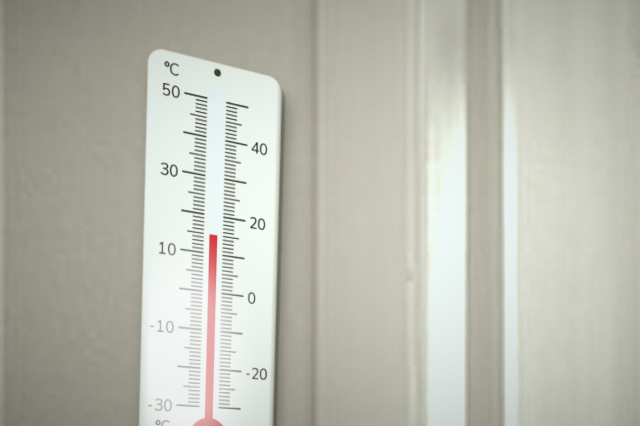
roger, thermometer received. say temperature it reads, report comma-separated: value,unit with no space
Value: 15,°C
